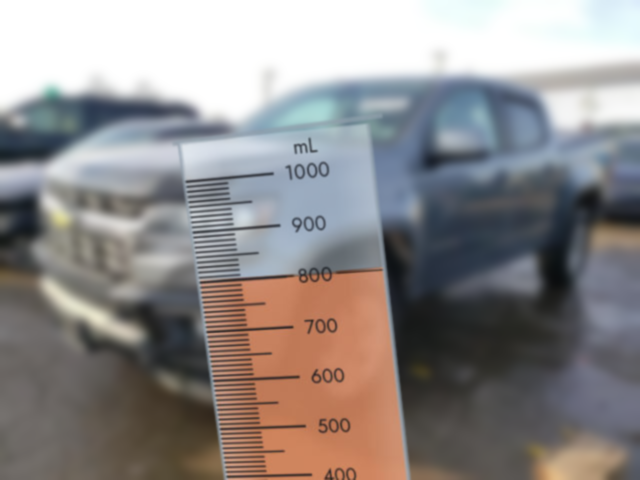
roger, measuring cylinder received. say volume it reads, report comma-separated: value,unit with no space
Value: 800,mL
